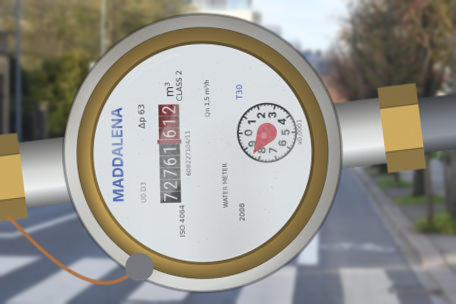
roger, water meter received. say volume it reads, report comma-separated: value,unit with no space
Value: 72761.6128,m³
